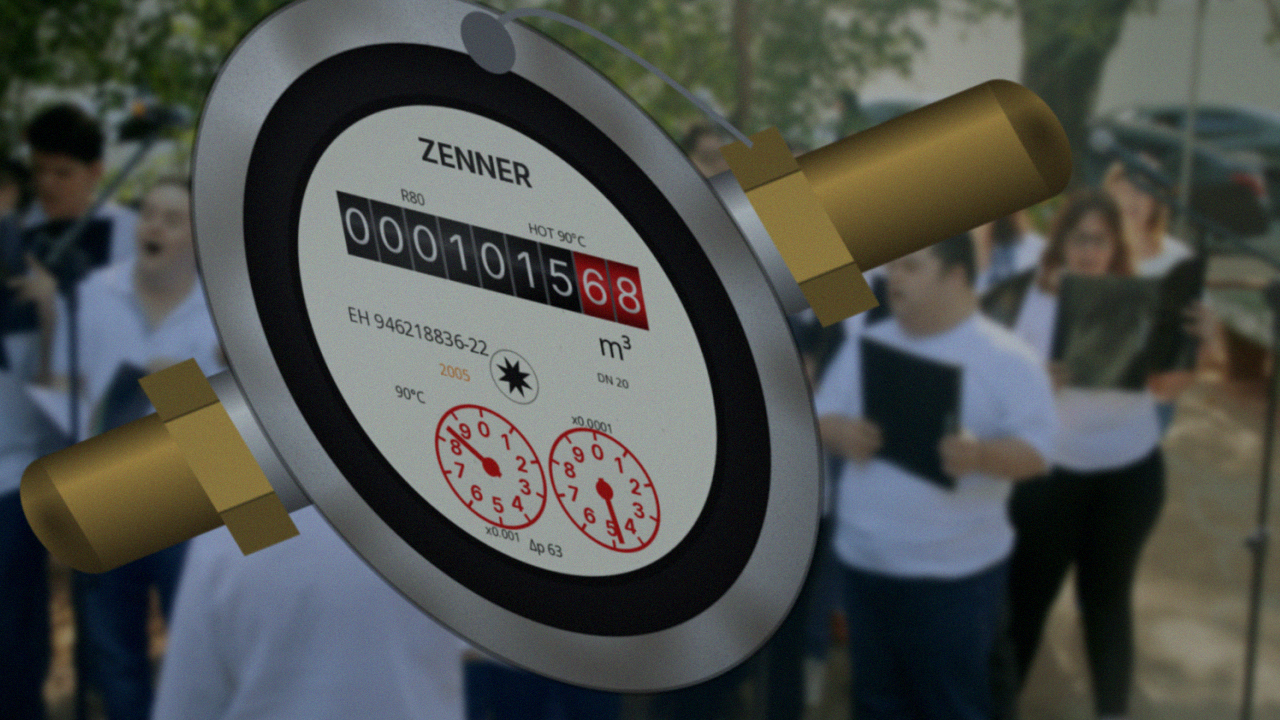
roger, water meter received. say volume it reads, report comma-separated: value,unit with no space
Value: 1015.6884,m³
